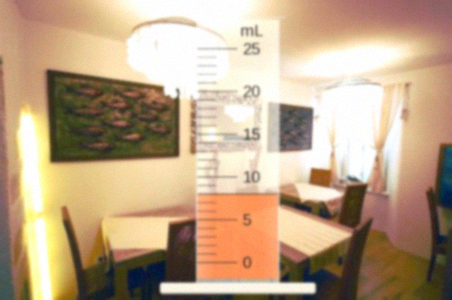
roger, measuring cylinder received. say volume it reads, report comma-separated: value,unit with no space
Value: 8,mL
